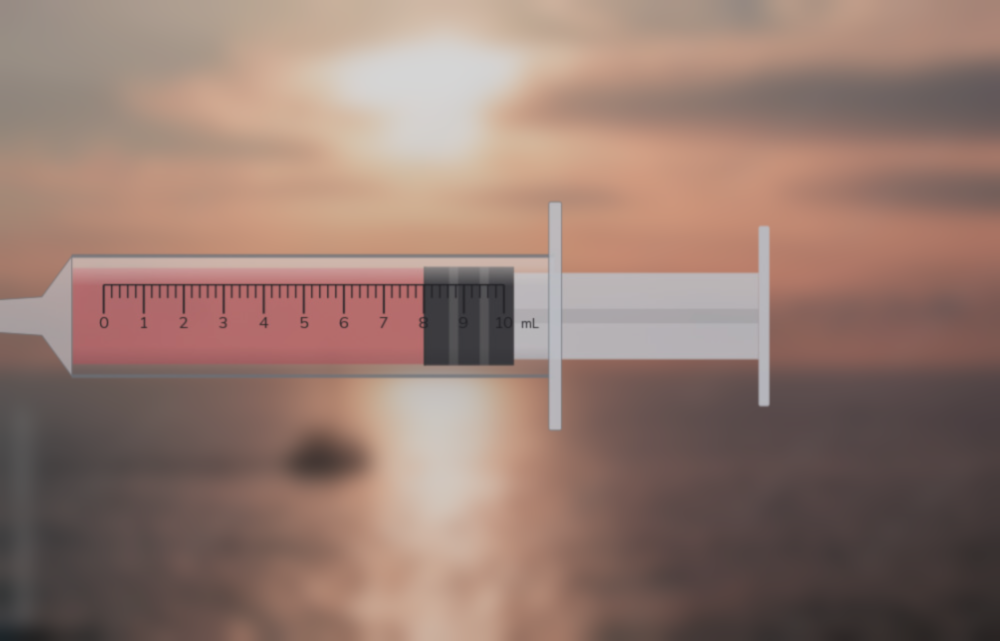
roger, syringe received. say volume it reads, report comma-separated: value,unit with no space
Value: 8,mL
